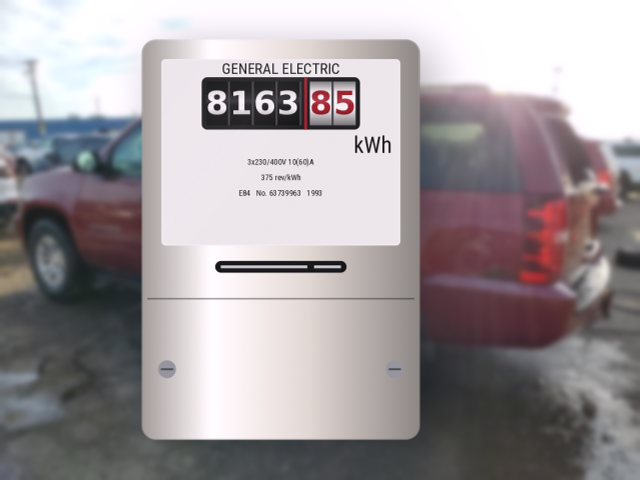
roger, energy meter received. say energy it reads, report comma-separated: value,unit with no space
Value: 8163.85,kWh
